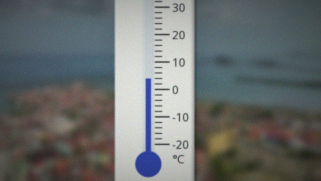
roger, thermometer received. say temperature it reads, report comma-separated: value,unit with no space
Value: 4,°C
